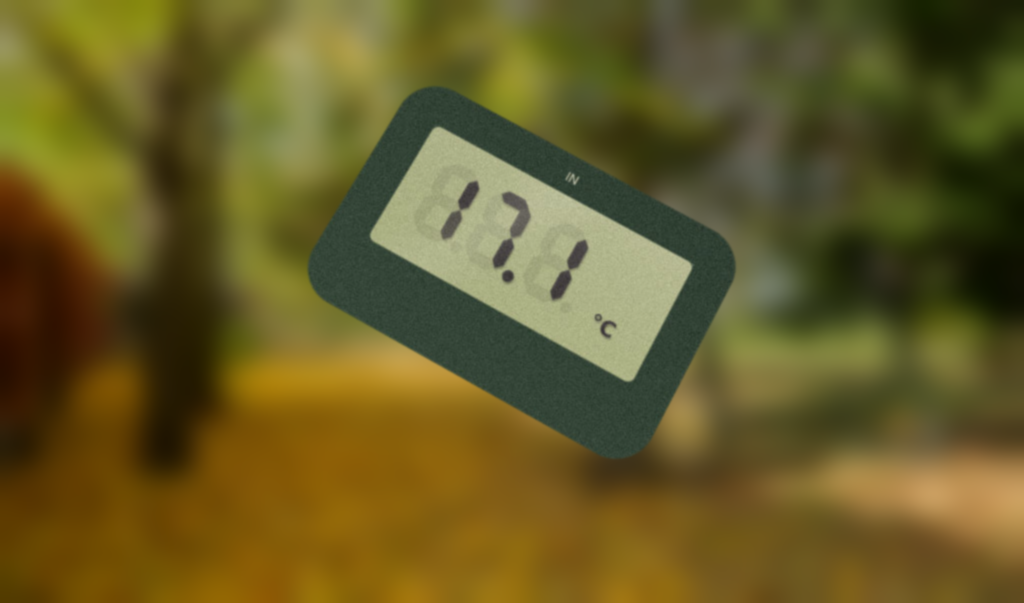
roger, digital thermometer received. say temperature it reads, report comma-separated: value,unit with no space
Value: 17.1,°C
